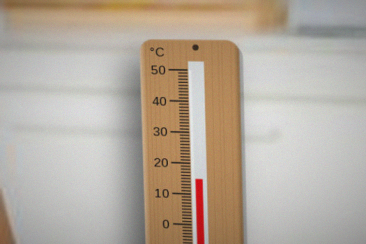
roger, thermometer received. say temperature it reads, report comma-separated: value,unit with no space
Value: 15,°C
